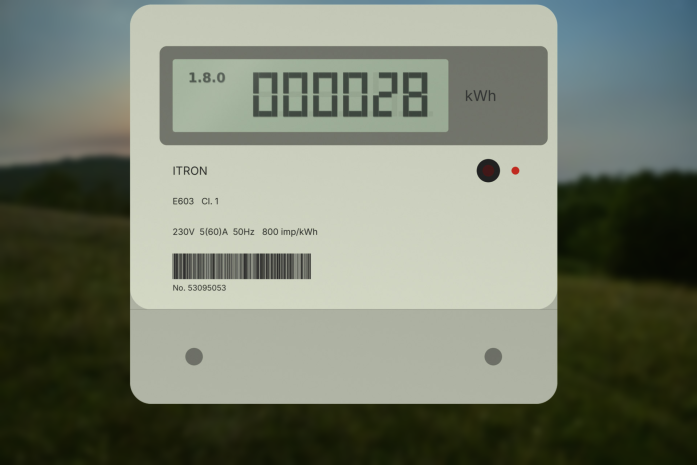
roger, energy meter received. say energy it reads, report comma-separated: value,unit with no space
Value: 28,kWh
